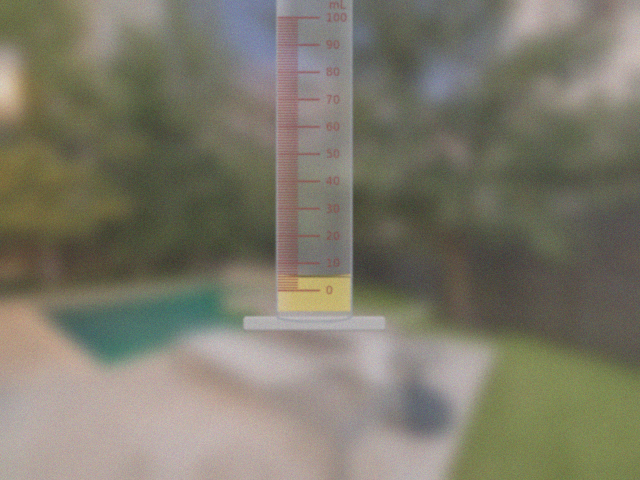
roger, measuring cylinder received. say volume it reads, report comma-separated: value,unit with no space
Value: 5,mL
